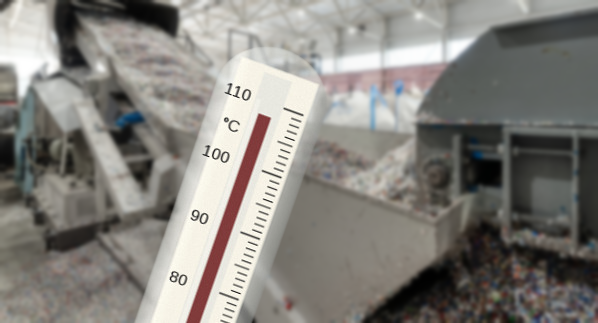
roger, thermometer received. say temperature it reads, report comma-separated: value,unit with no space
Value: 108,°C
